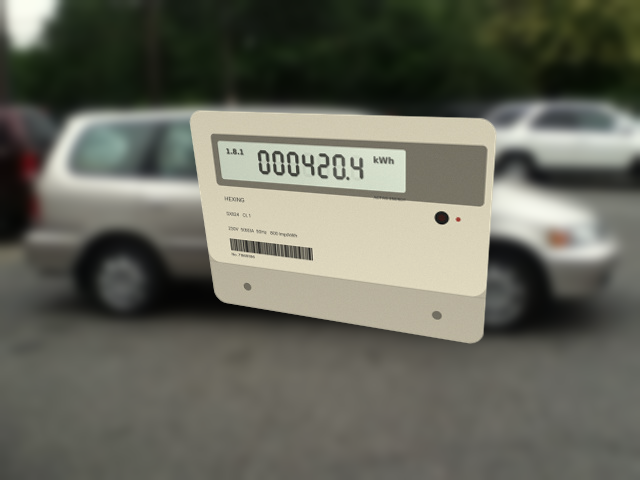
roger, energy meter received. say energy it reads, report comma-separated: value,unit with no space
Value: 420.4,kWh
